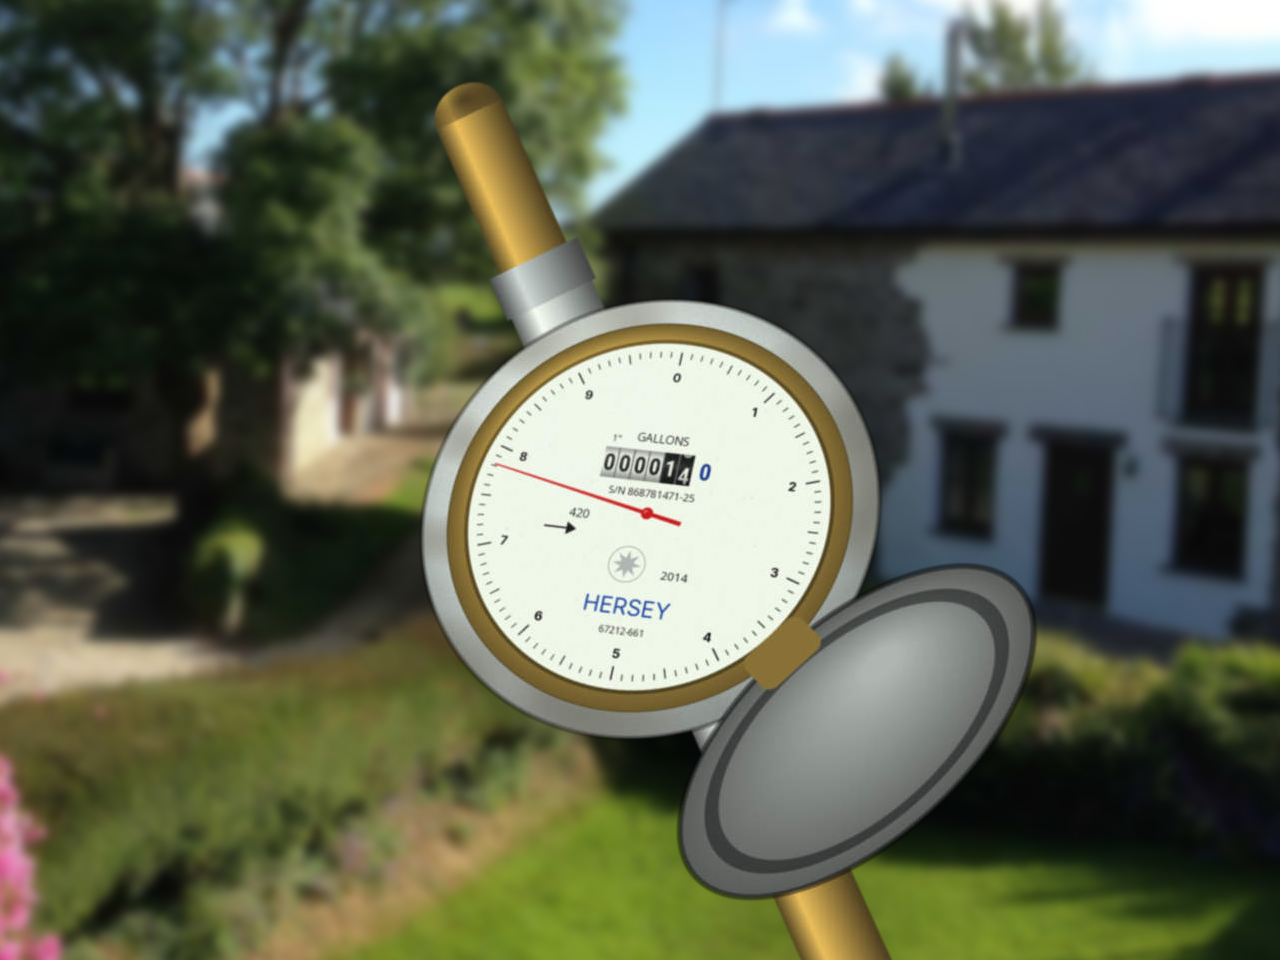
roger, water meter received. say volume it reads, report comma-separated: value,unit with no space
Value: 137.8,gal
